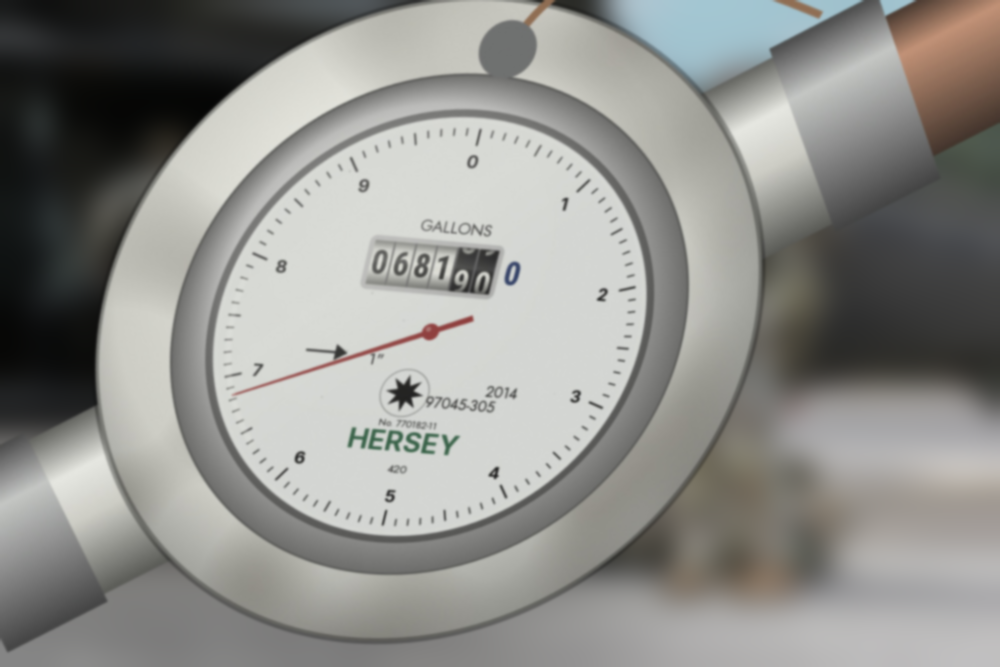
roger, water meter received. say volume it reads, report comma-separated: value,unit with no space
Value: 681896.8,gal
